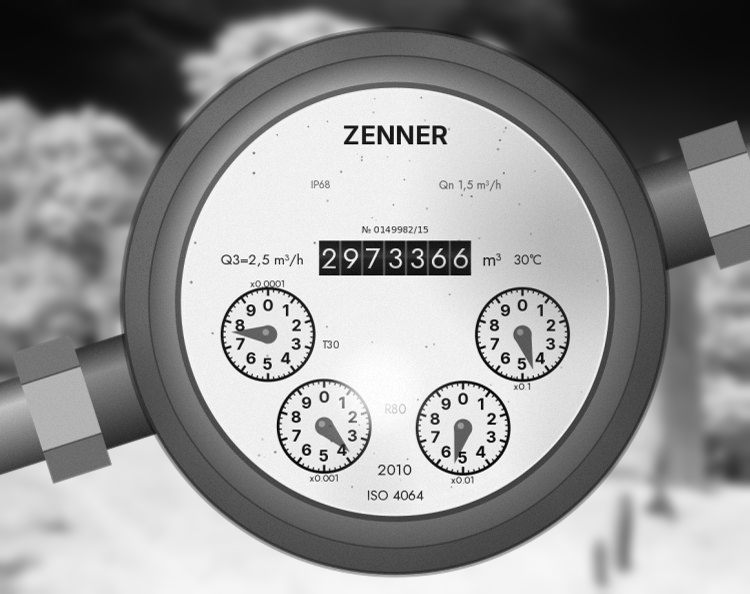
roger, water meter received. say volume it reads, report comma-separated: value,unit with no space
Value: 2973366.4537,m³
